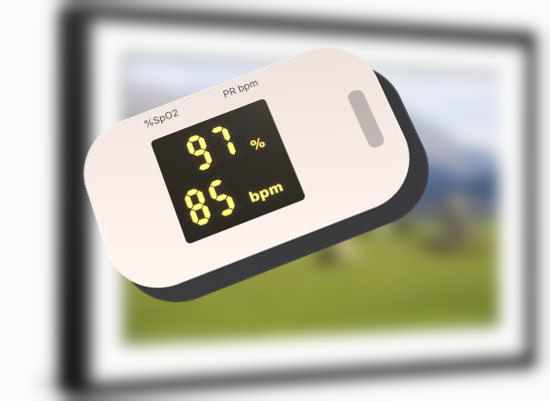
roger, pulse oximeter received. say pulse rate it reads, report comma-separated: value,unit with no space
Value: 85,bpm
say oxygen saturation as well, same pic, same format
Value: 97,%
